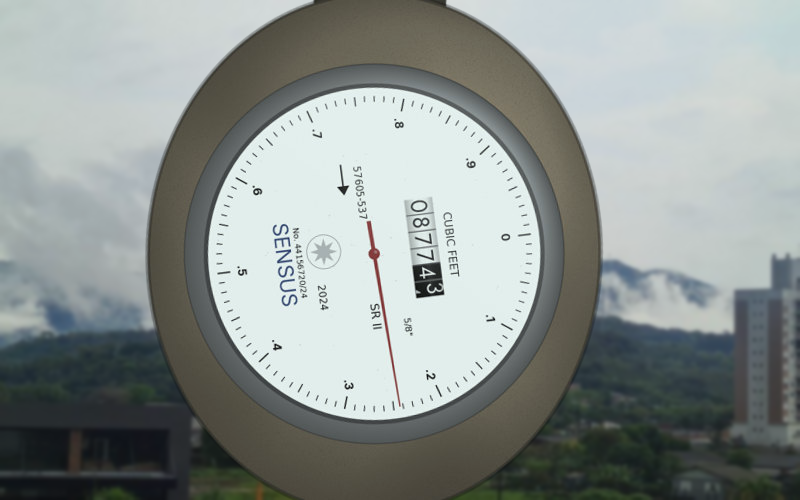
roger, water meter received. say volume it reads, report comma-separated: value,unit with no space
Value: 87743.24,ft³
